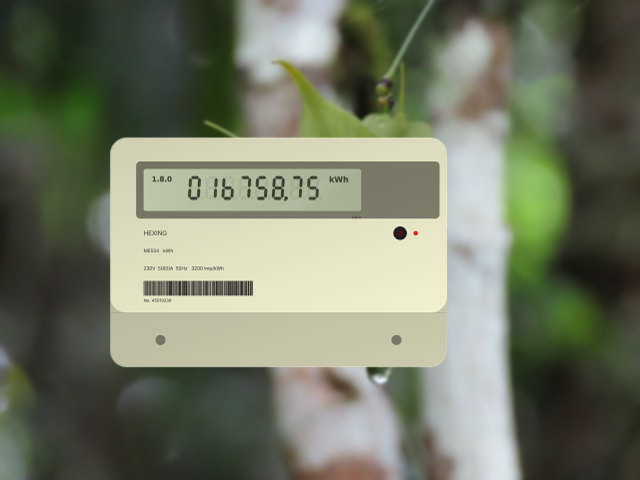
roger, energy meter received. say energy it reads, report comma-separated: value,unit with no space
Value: 16758.75,kWh
